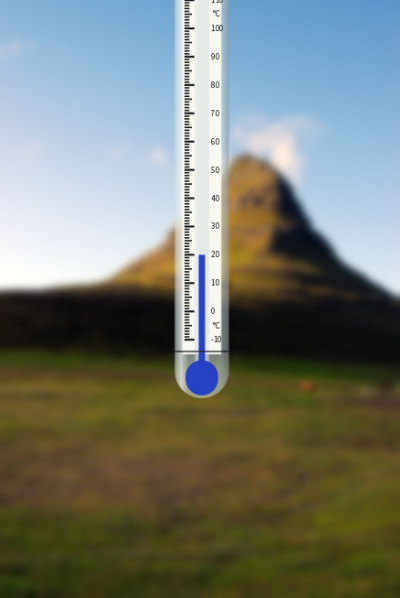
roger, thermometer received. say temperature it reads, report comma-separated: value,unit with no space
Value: 20,°C
